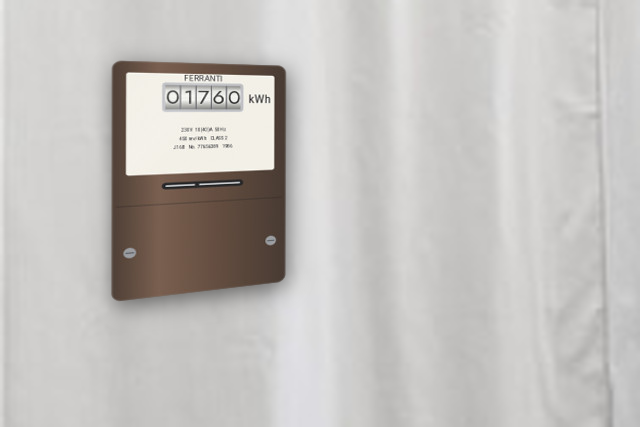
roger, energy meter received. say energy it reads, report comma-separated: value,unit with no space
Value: 1760,kWh
